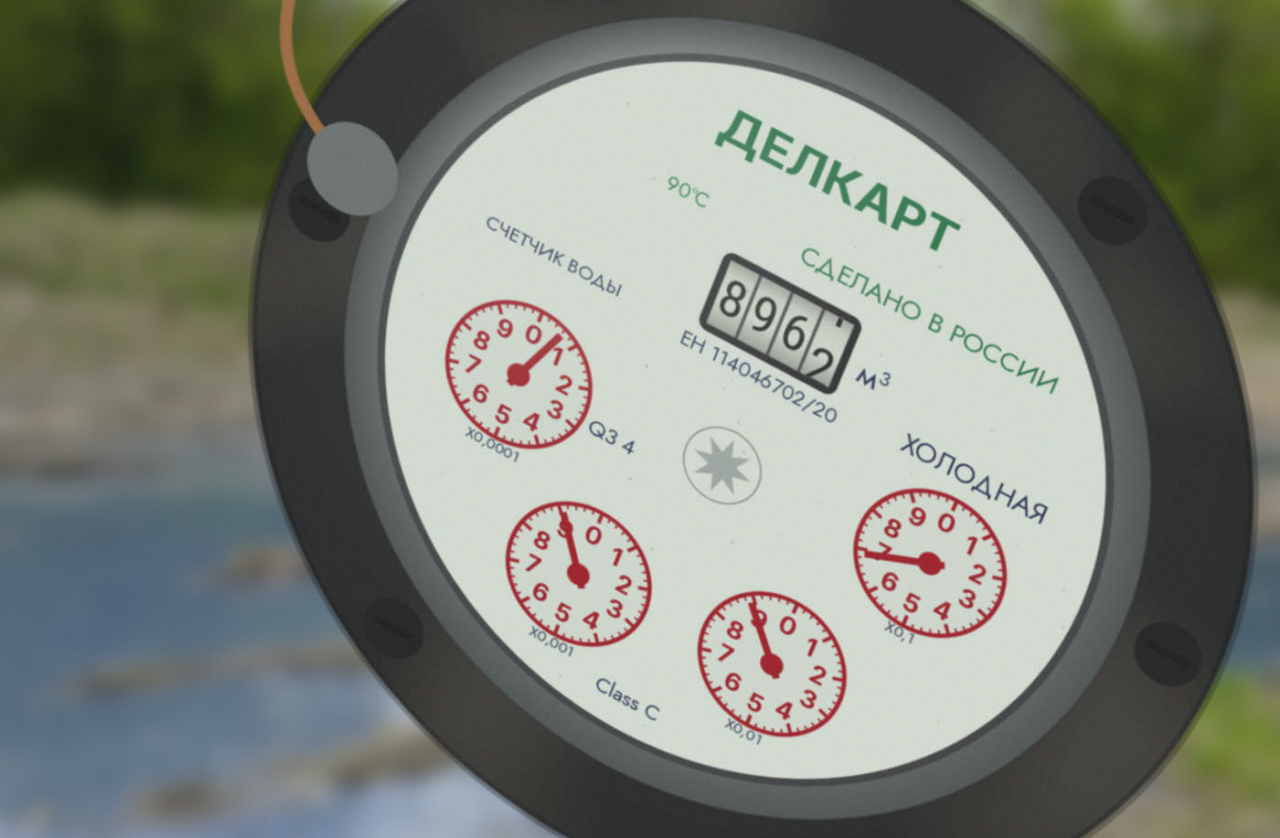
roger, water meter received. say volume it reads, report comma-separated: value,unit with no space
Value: 8961.6890,m³
